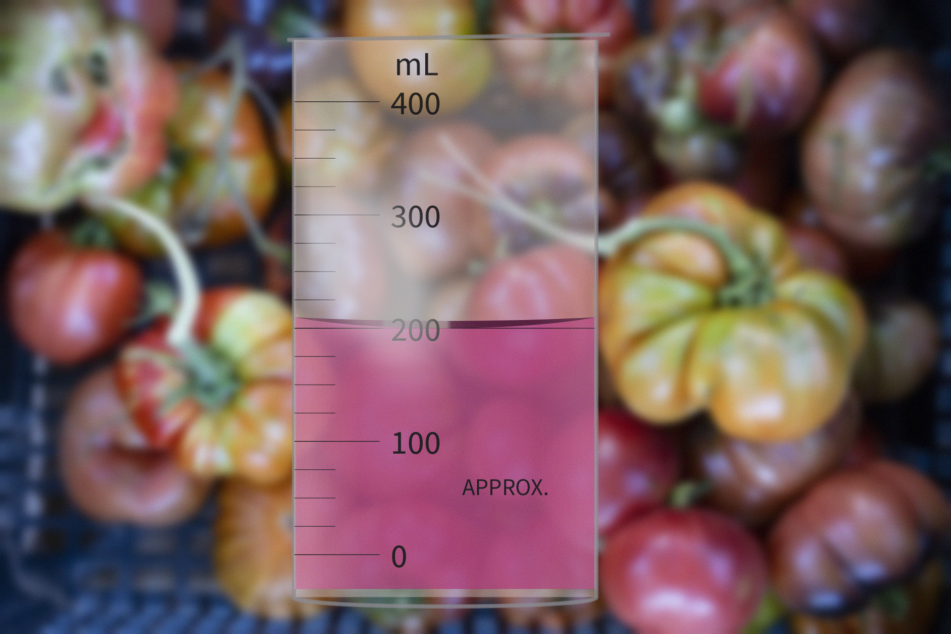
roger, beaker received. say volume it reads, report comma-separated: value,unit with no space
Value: 200,mL
